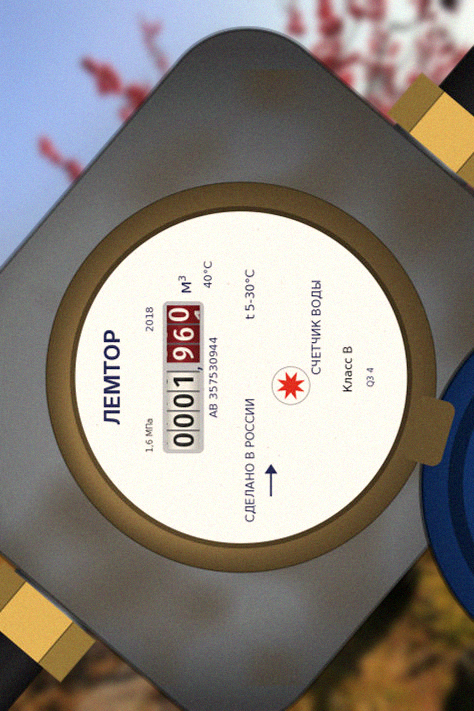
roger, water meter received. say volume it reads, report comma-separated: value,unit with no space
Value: 1.960,m³
